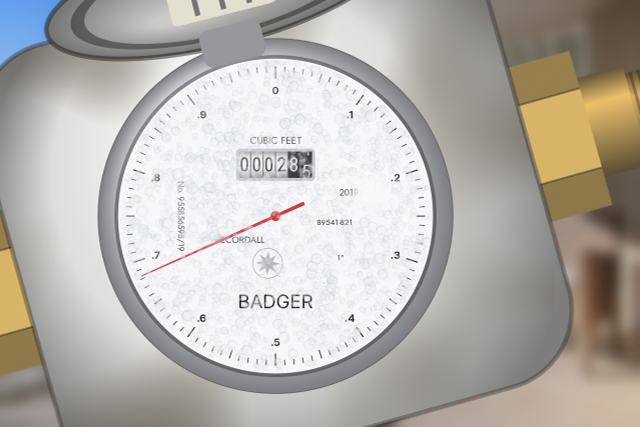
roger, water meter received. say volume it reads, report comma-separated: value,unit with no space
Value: 284.68,ft³
